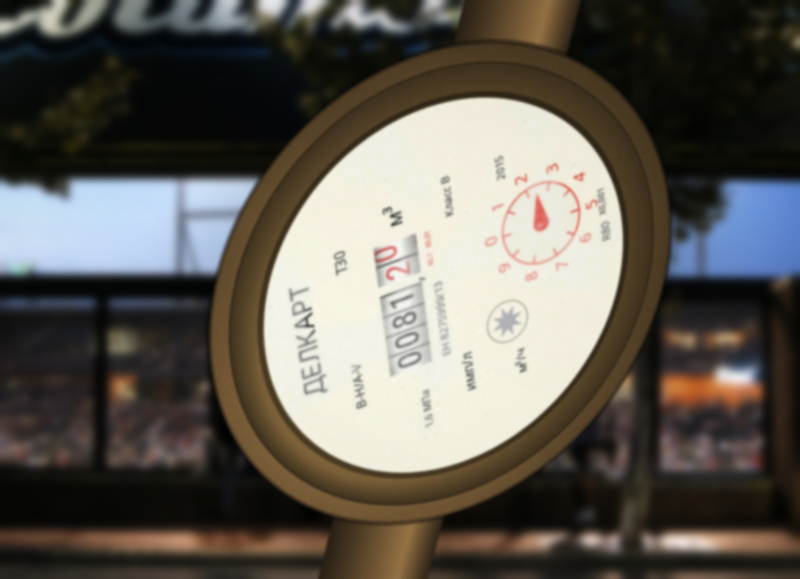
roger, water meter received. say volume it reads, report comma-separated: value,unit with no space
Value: 81.202,m³
